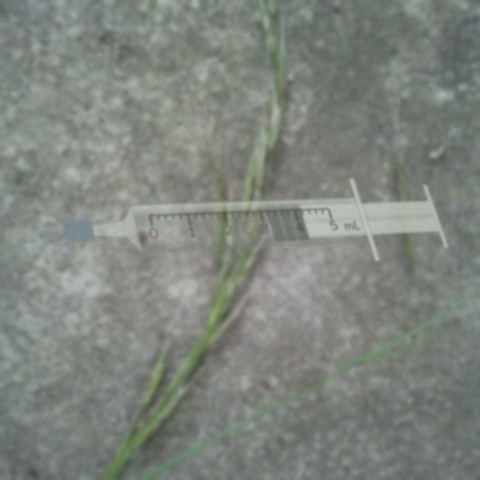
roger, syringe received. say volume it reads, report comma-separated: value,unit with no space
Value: 3.2,mL
